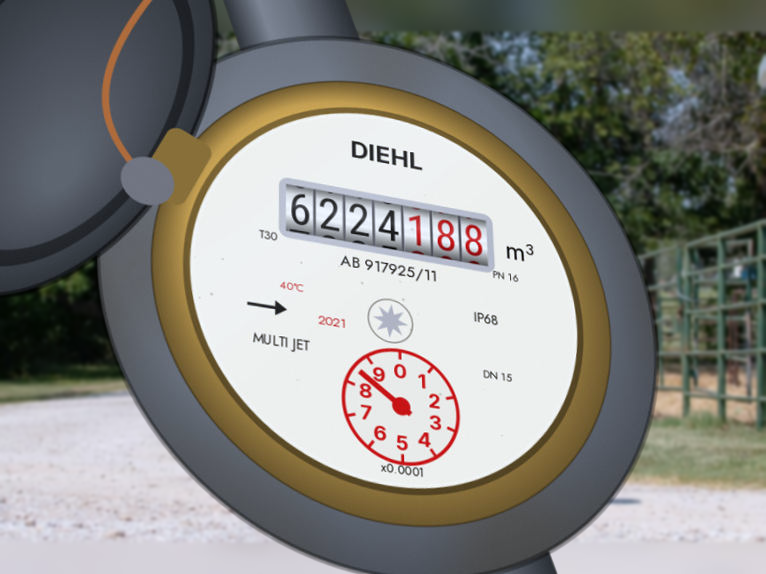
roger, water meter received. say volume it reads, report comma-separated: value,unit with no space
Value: 6224.1888,m³
